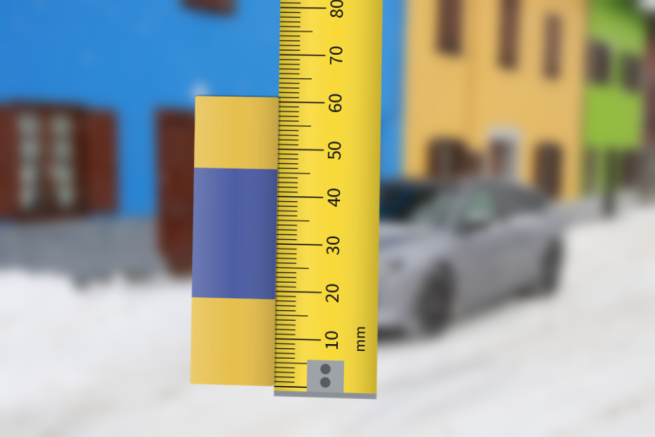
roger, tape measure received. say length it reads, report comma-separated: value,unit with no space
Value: 61,mm
